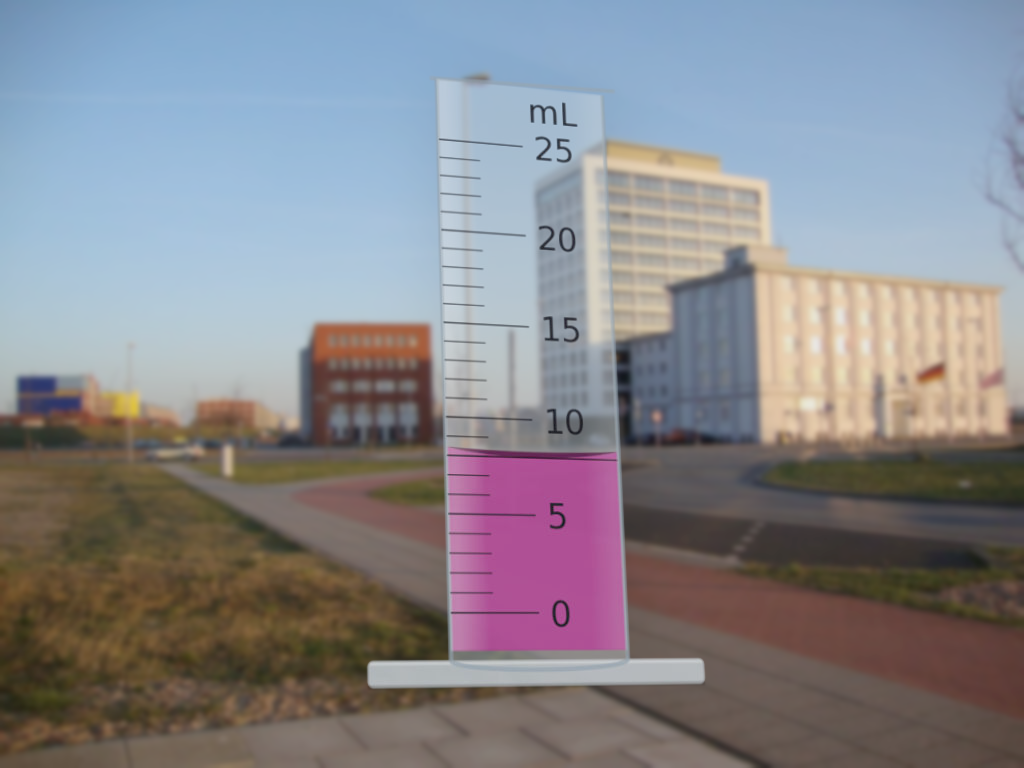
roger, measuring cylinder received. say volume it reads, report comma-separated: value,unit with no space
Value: 8,mL
